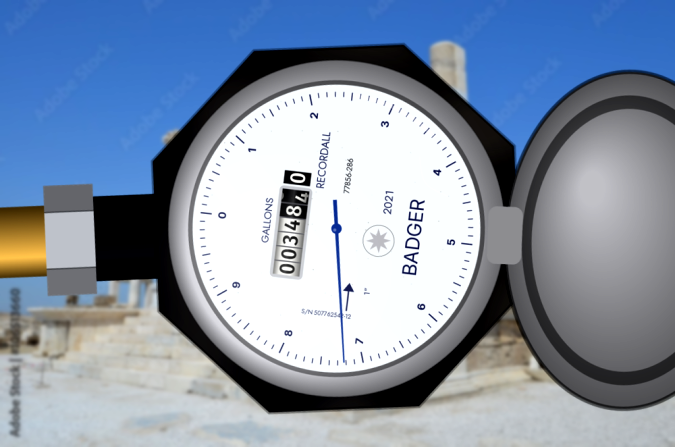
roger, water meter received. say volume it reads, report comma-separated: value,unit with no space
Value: 34837.2,gal
